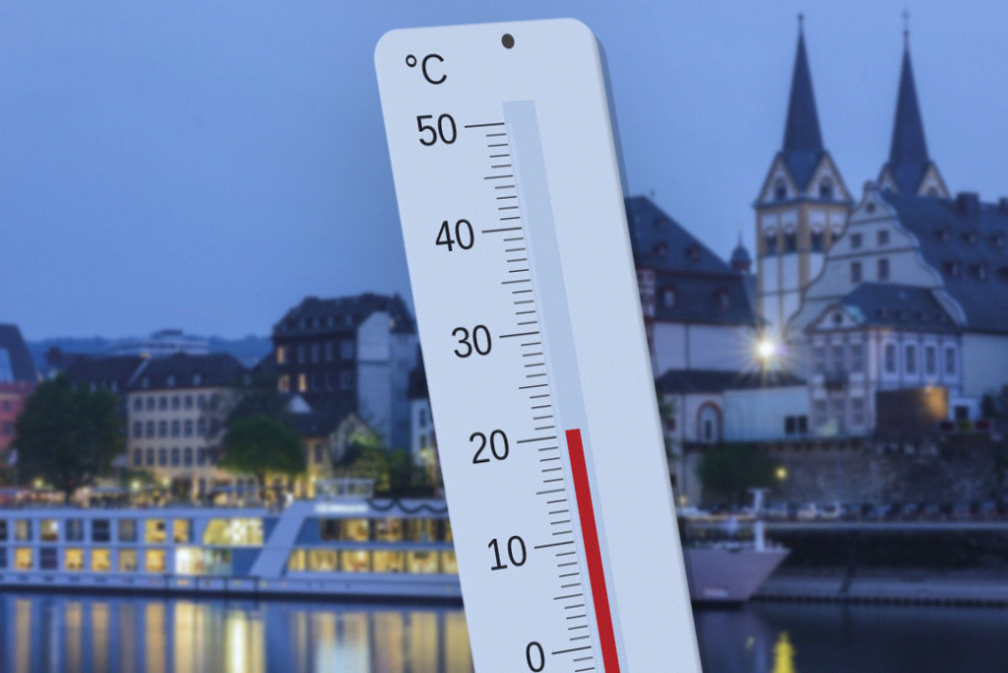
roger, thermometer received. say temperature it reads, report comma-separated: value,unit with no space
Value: 20.5,°C
